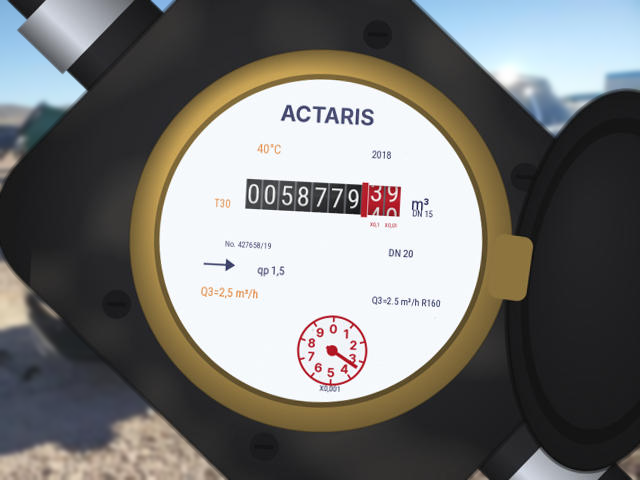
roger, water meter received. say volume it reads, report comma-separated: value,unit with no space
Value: 58779.393,m³
